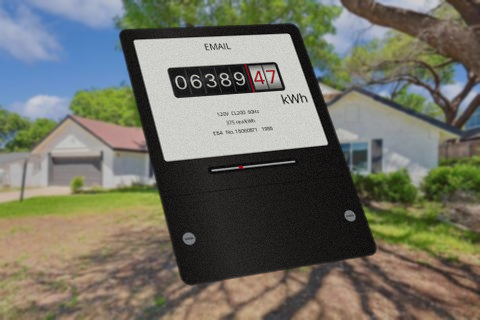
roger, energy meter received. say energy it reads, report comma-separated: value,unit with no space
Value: 6389.47,kWh
